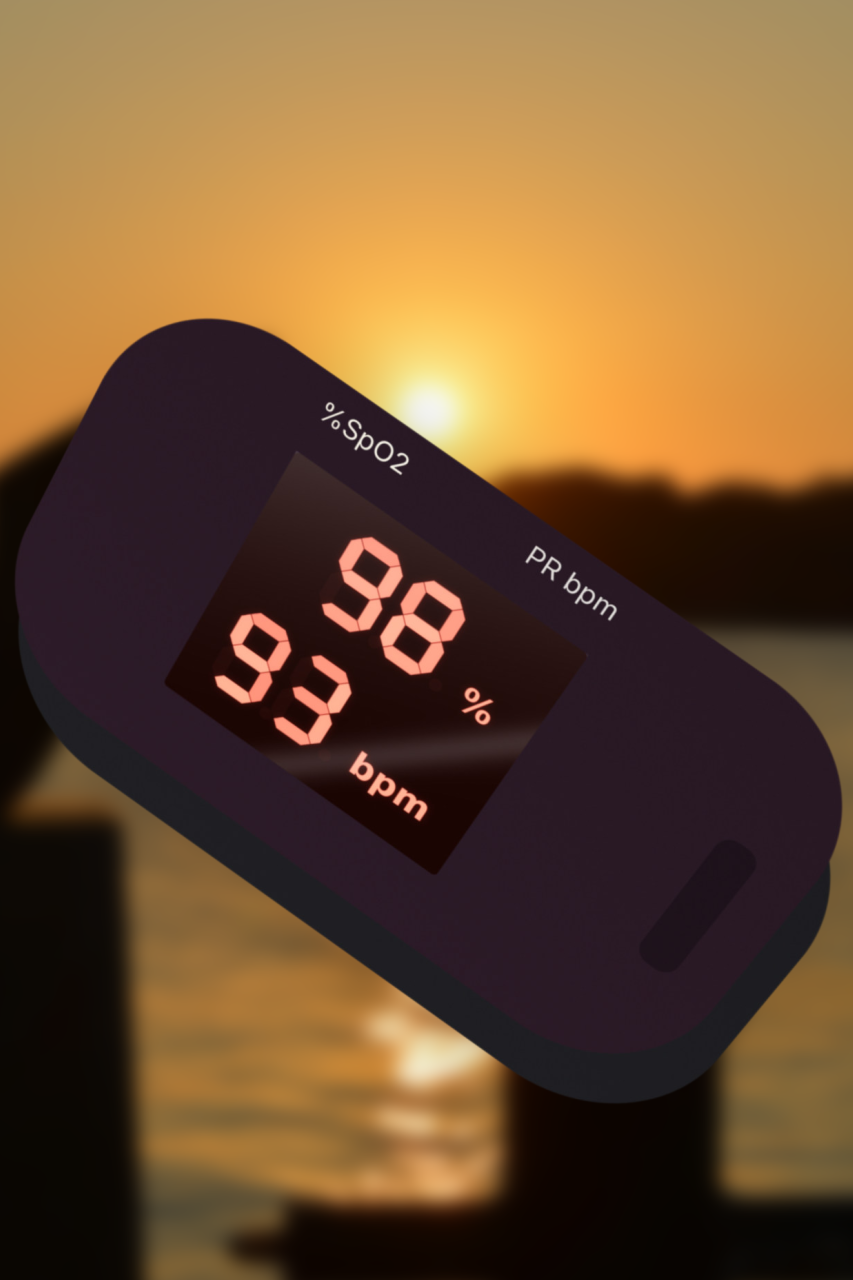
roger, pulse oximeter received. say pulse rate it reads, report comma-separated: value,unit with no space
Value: 93,bpm
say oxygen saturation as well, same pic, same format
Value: 98,%
